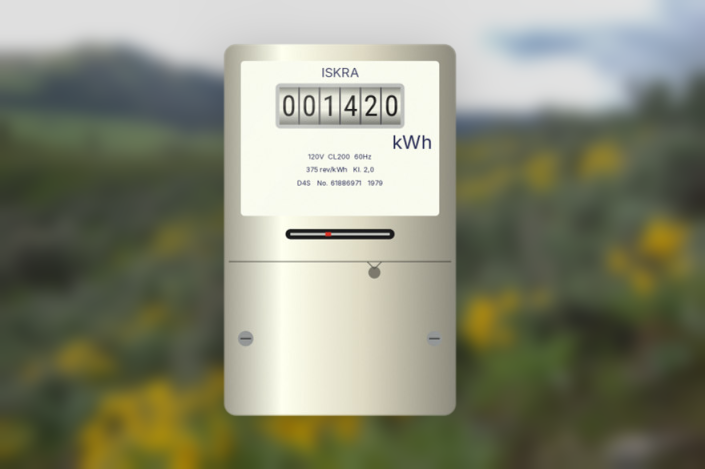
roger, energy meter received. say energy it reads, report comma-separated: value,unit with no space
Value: 1420,kWh
